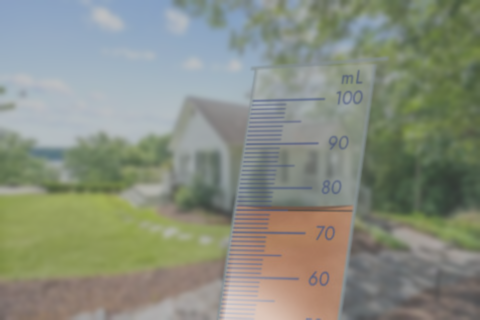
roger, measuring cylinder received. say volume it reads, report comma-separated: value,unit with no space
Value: 75,mL
